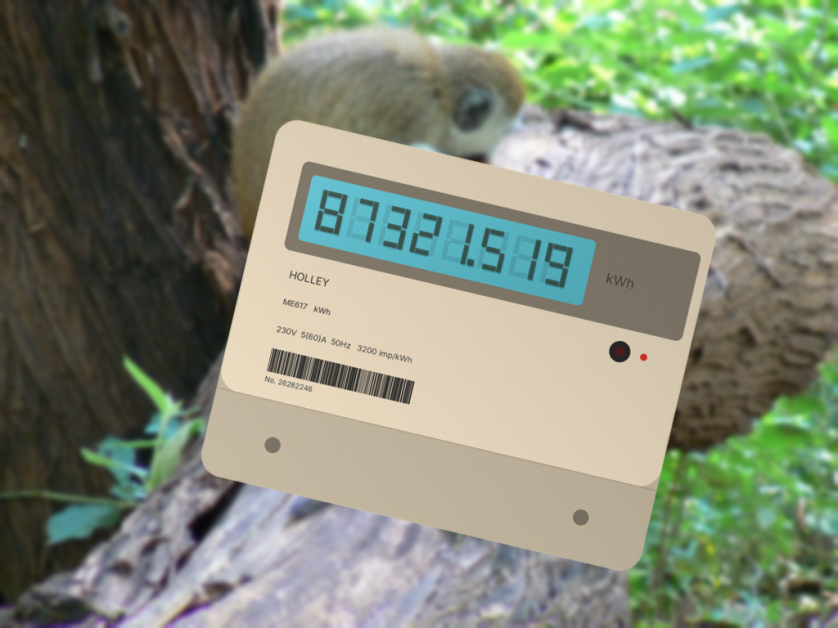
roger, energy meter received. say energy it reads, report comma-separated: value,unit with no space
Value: 87321.519,kWh
